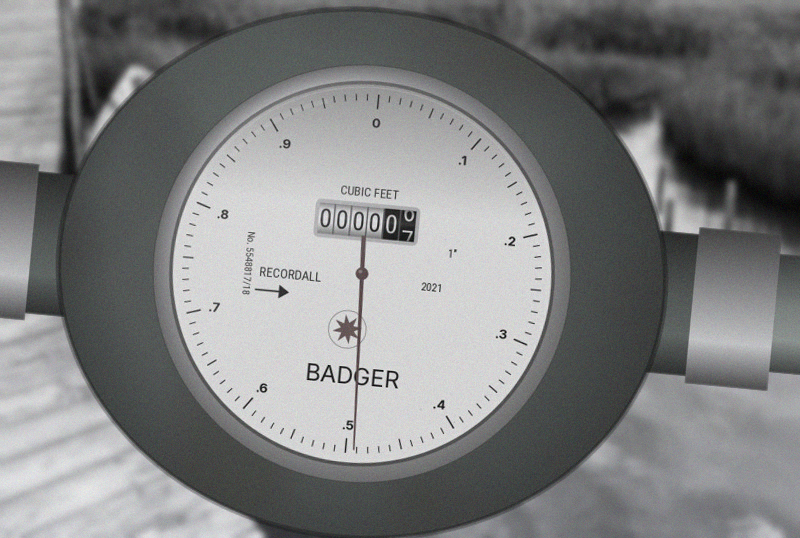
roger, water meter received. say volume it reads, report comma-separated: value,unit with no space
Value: 6.49,ft³
